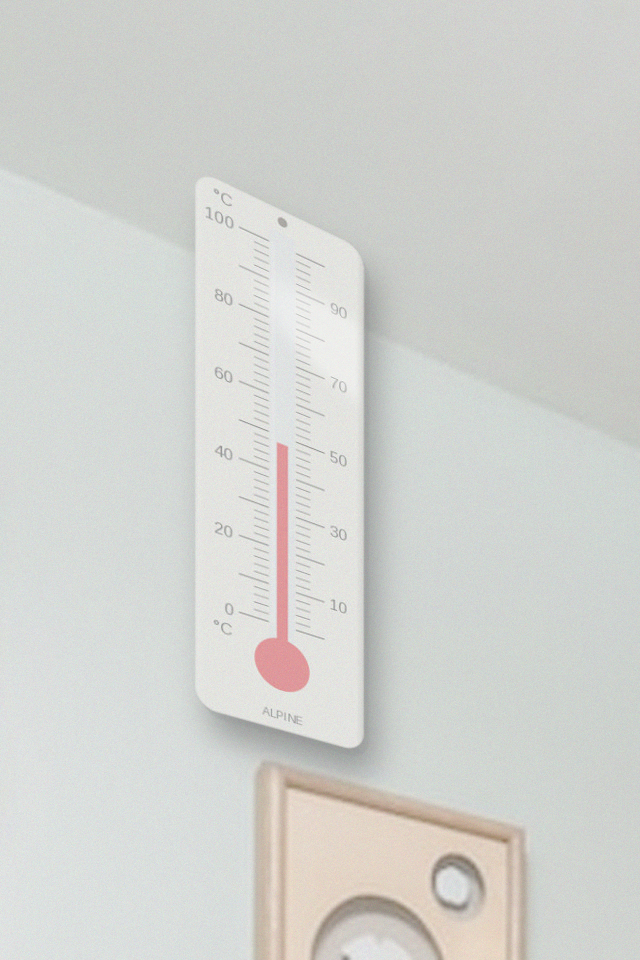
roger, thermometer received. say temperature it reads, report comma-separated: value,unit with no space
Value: 48,°C
